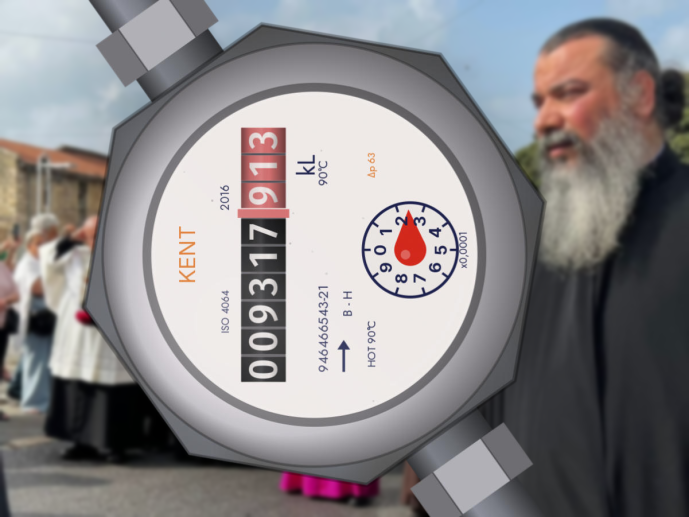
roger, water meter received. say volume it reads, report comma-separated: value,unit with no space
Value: 9317.9132,kL
